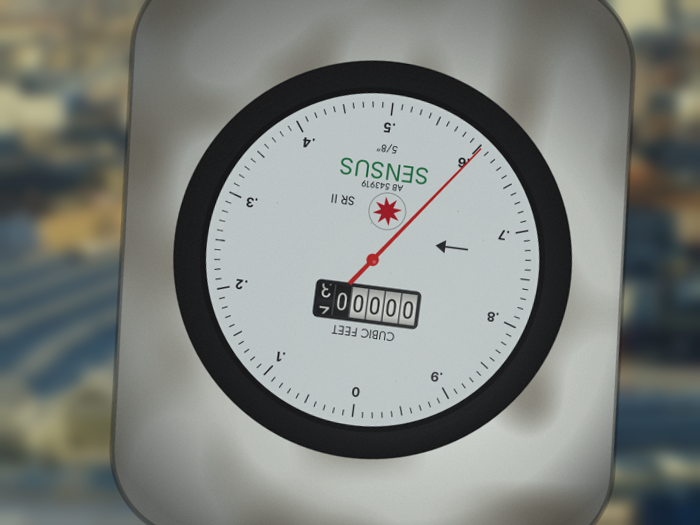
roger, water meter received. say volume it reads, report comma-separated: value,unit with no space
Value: 2.60,ft³
